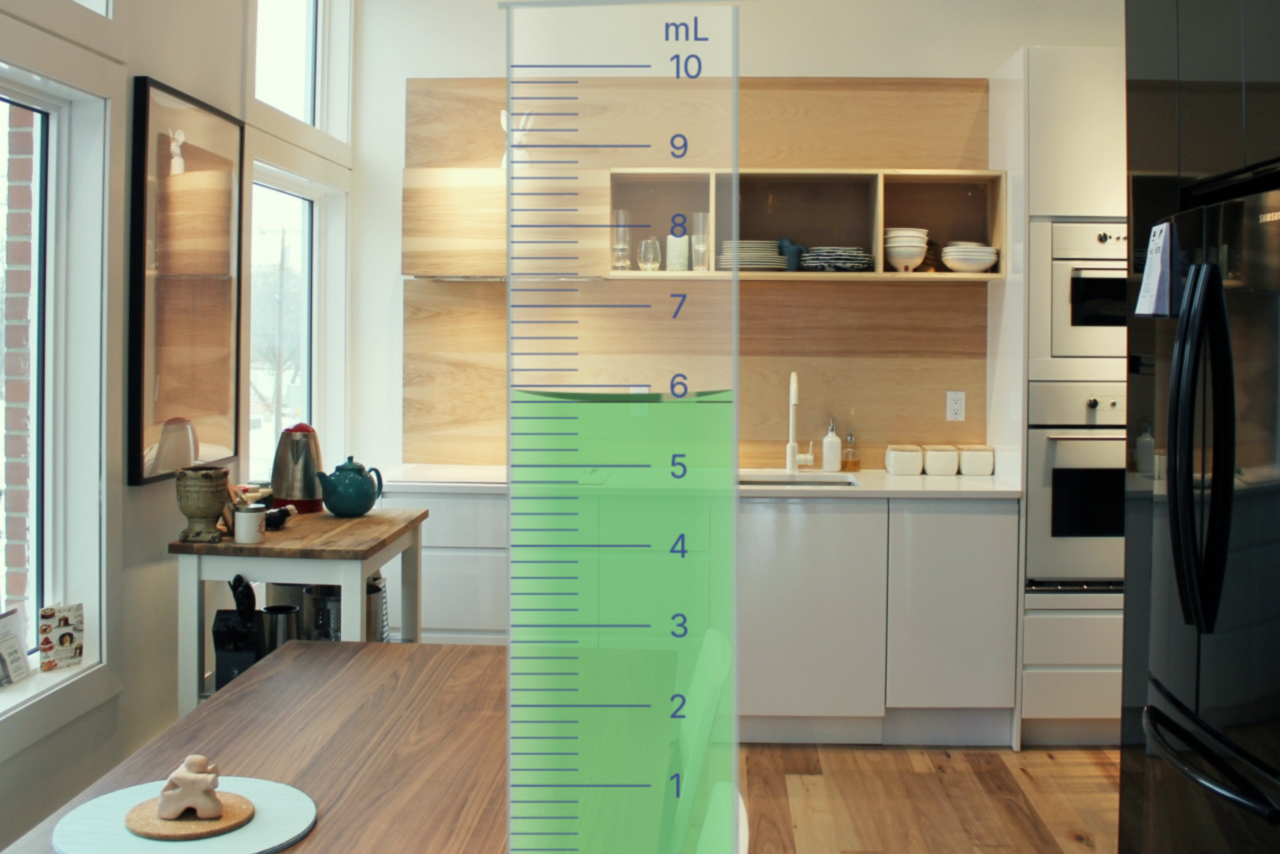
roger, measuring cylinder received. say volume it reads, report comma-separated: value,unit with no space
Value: 5.8,mL
